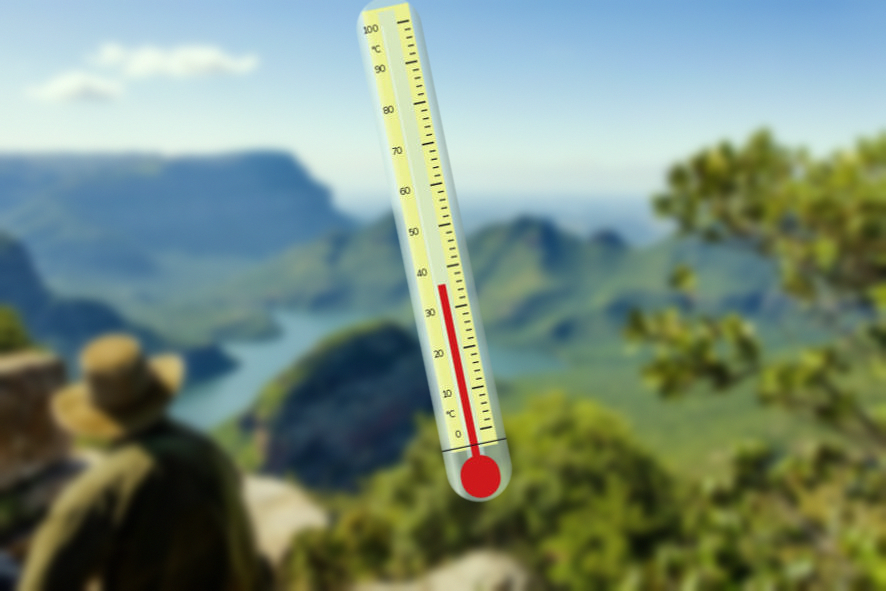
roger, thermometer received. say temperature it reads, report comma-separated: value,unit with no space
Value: 36,°C
